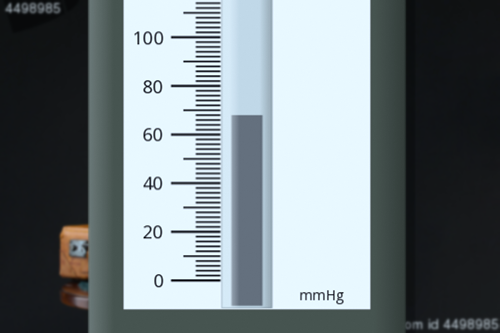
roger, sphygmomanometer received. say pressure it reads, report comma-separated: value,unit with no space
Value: 68,mmHg
